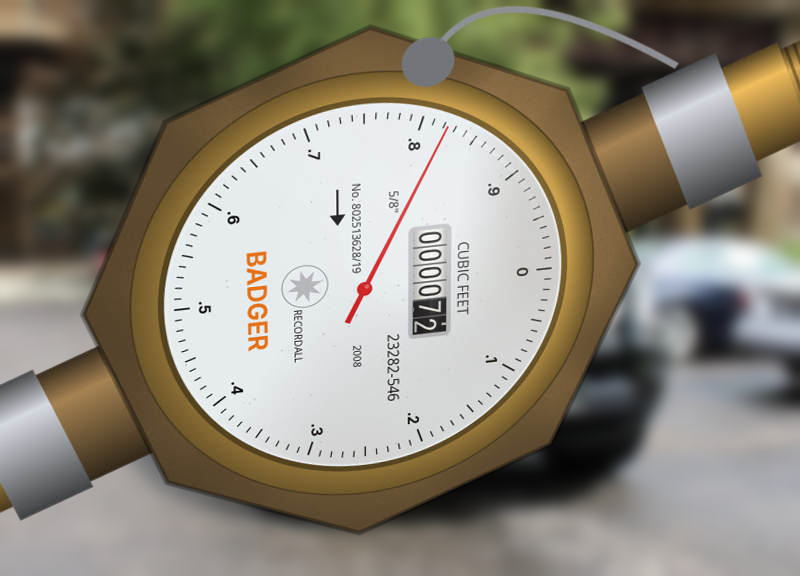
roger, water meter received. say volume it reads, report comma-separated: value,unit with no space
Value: 71.82,ft³
